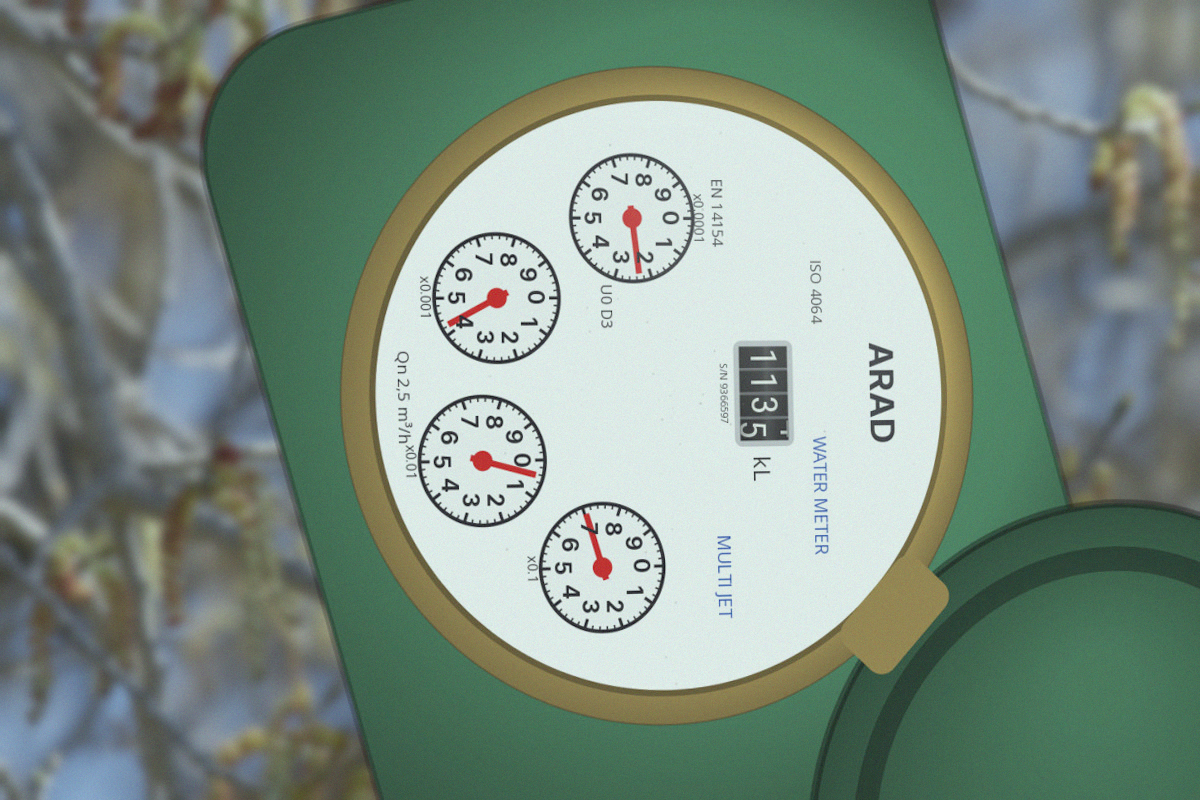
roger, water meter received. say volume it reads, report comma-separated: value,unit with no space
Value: 1134.7042,kL
